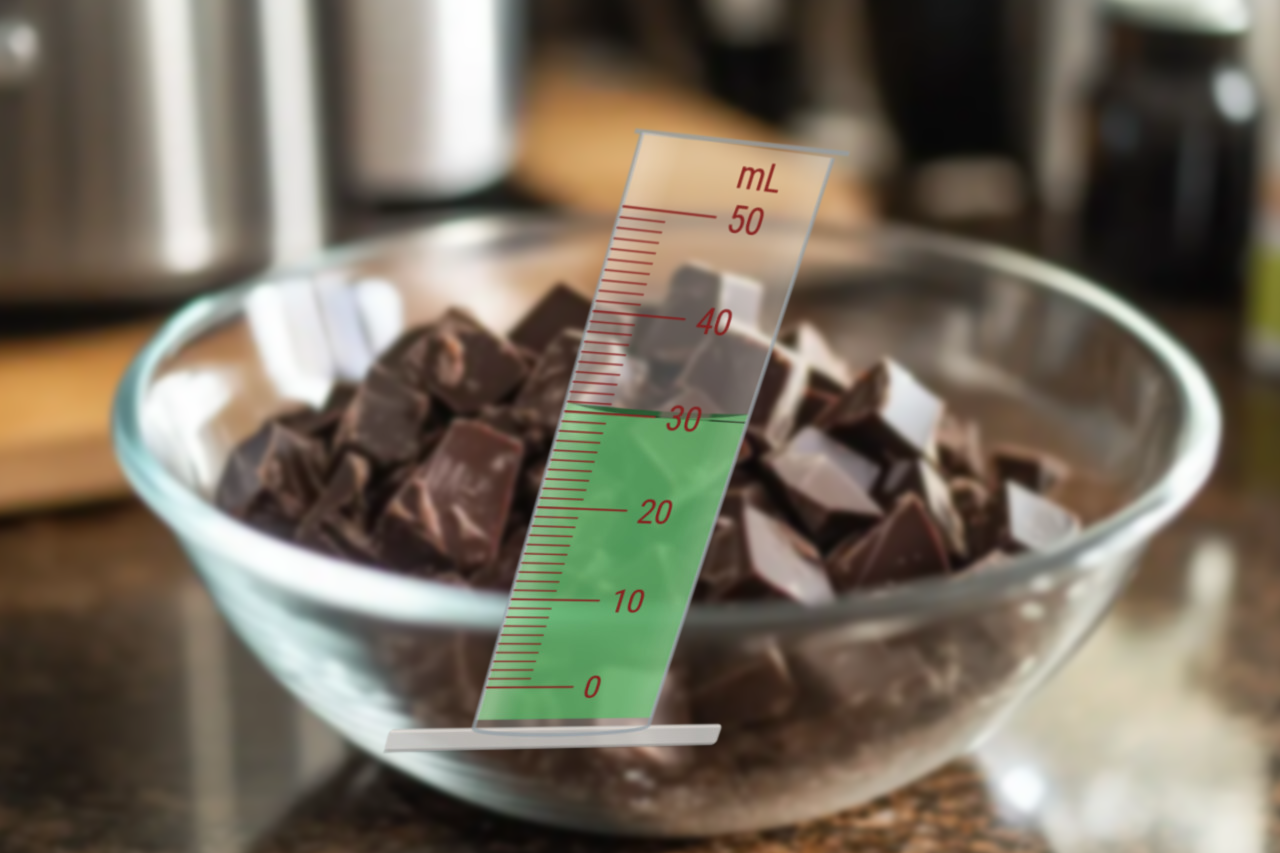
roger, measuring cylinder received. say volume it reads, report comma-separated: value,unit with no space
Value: 30,mL
